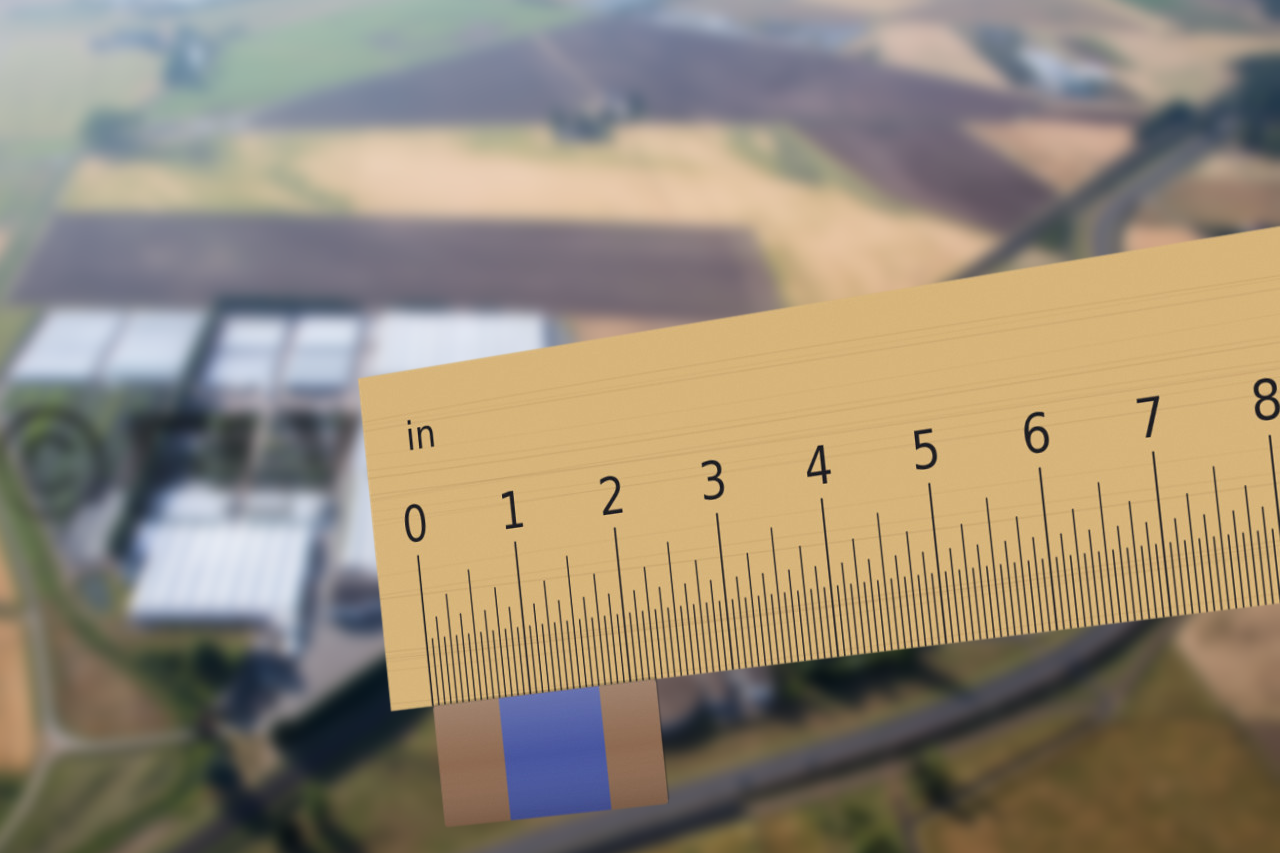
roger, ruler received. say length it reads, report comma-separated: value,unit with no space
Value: 2.25,in
